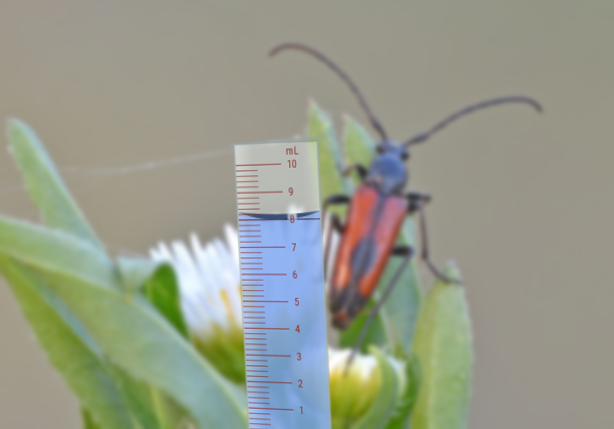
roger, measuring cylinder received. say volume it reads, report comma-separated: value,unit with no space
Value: 8,mL
